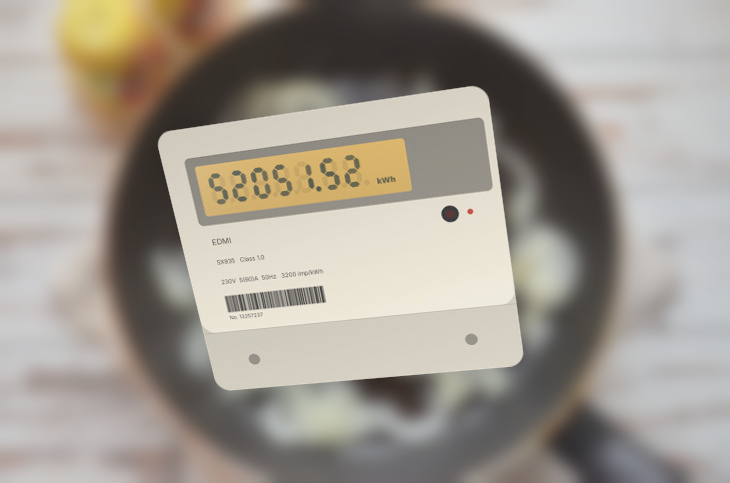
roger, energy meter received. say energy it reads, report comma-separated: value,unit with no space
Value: 52051.52,kWh
